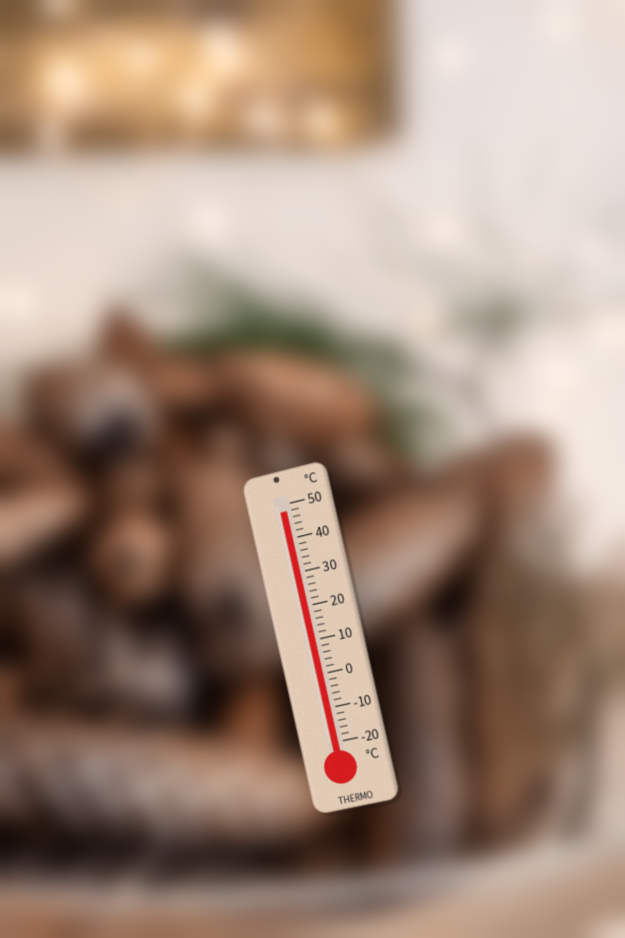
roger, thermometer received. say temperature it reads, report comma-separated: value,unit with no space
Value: 48,°C
